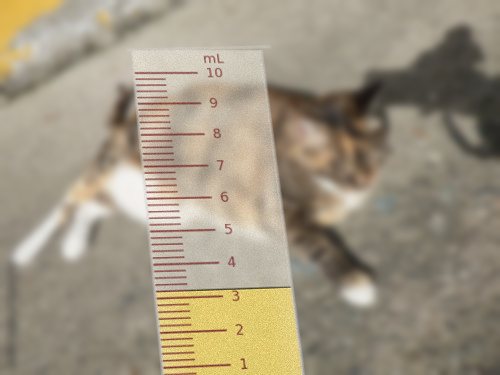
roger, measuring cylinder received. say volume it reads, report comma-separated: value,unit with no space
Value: 3.2,mL
